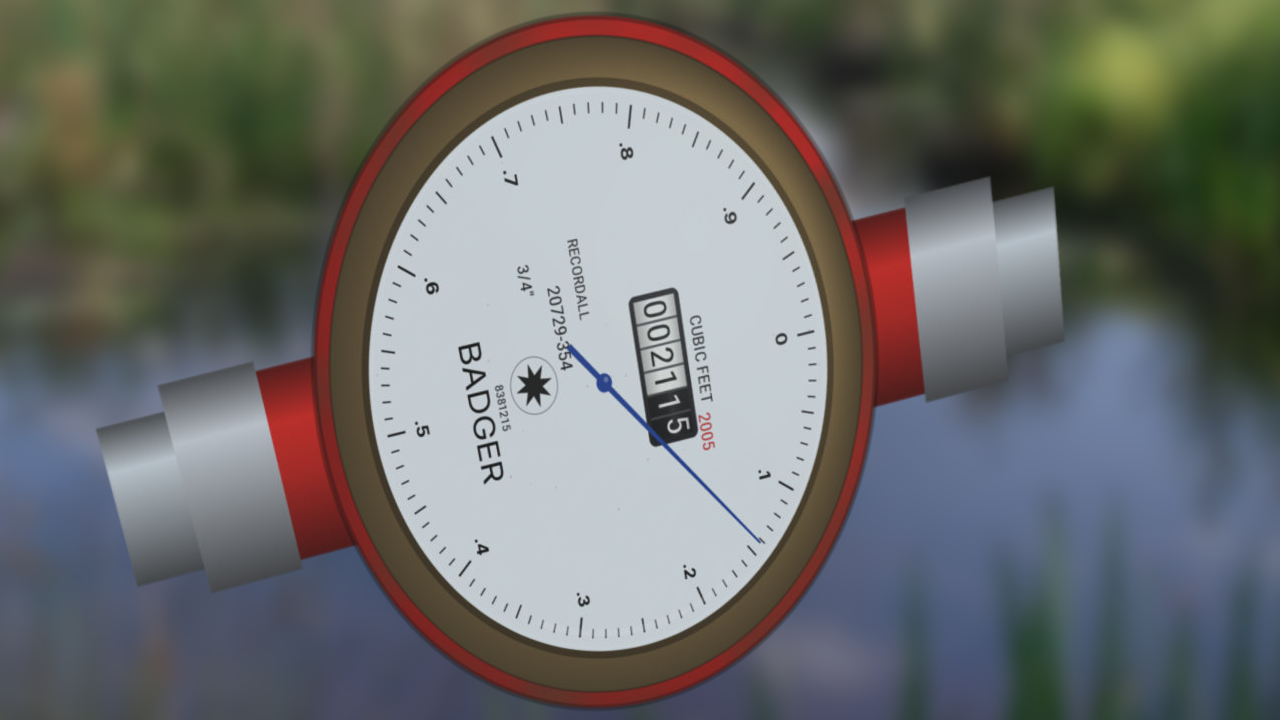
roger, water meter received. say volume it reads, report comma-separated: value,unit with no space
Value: 2115.14,ft³
